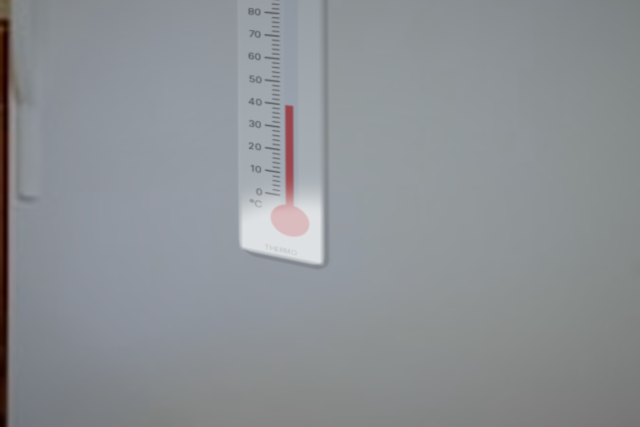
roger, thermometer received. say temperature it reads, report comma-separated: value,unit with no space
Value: 40,°C
